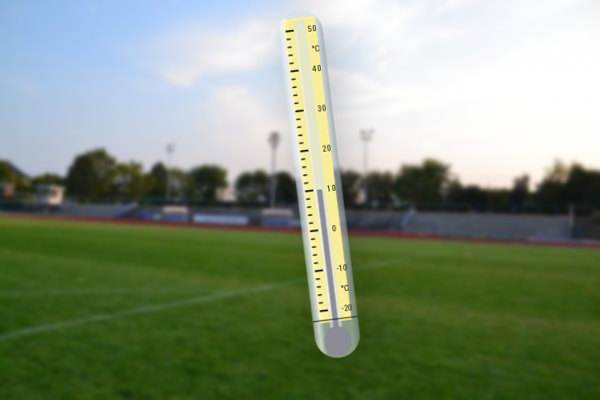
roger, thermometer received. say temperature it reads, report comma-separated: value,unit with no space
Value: 10,°C
